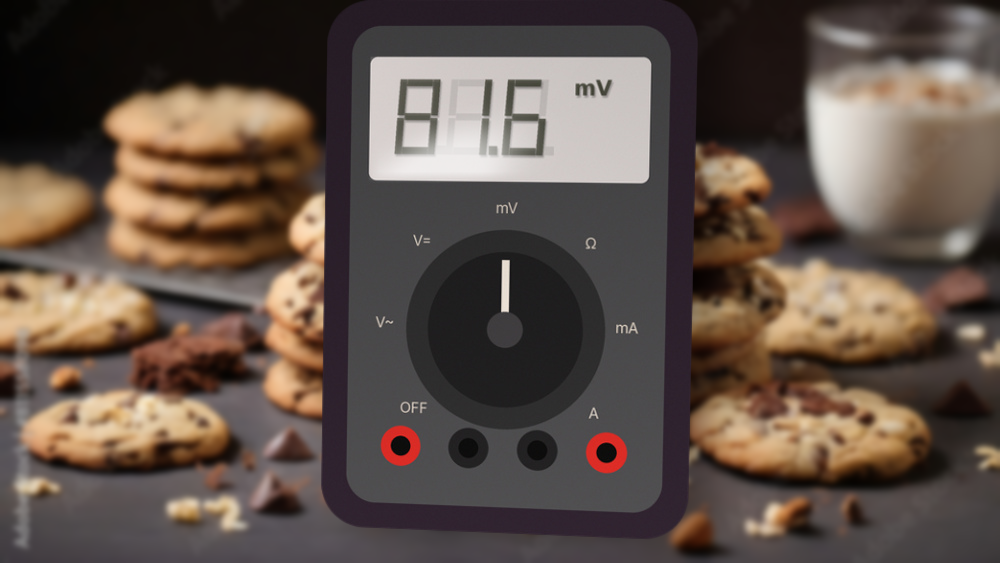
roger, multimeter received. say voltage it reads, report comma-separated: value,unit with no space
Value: 81.6,mV
